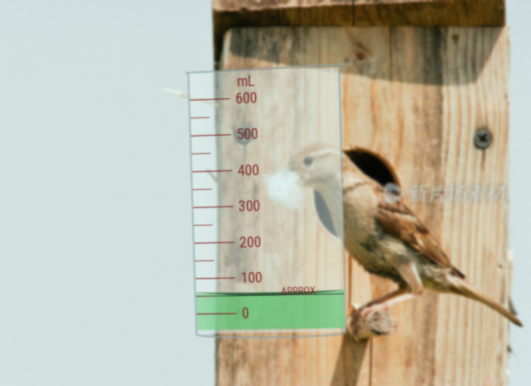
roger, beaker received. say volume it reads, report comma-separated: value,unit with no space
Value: 50,mL
